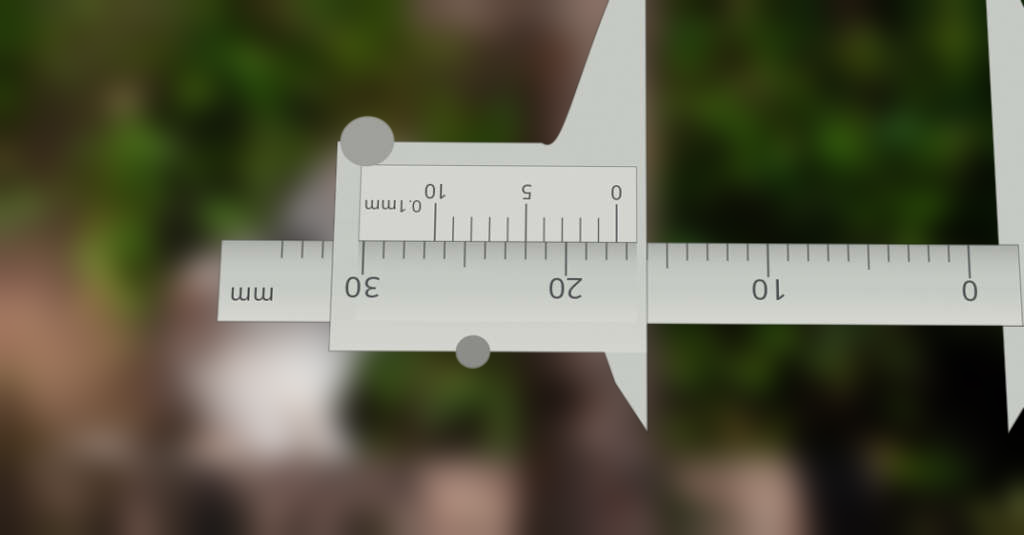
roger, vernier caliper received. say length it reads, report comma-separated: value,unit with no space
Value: 17.5,mm
